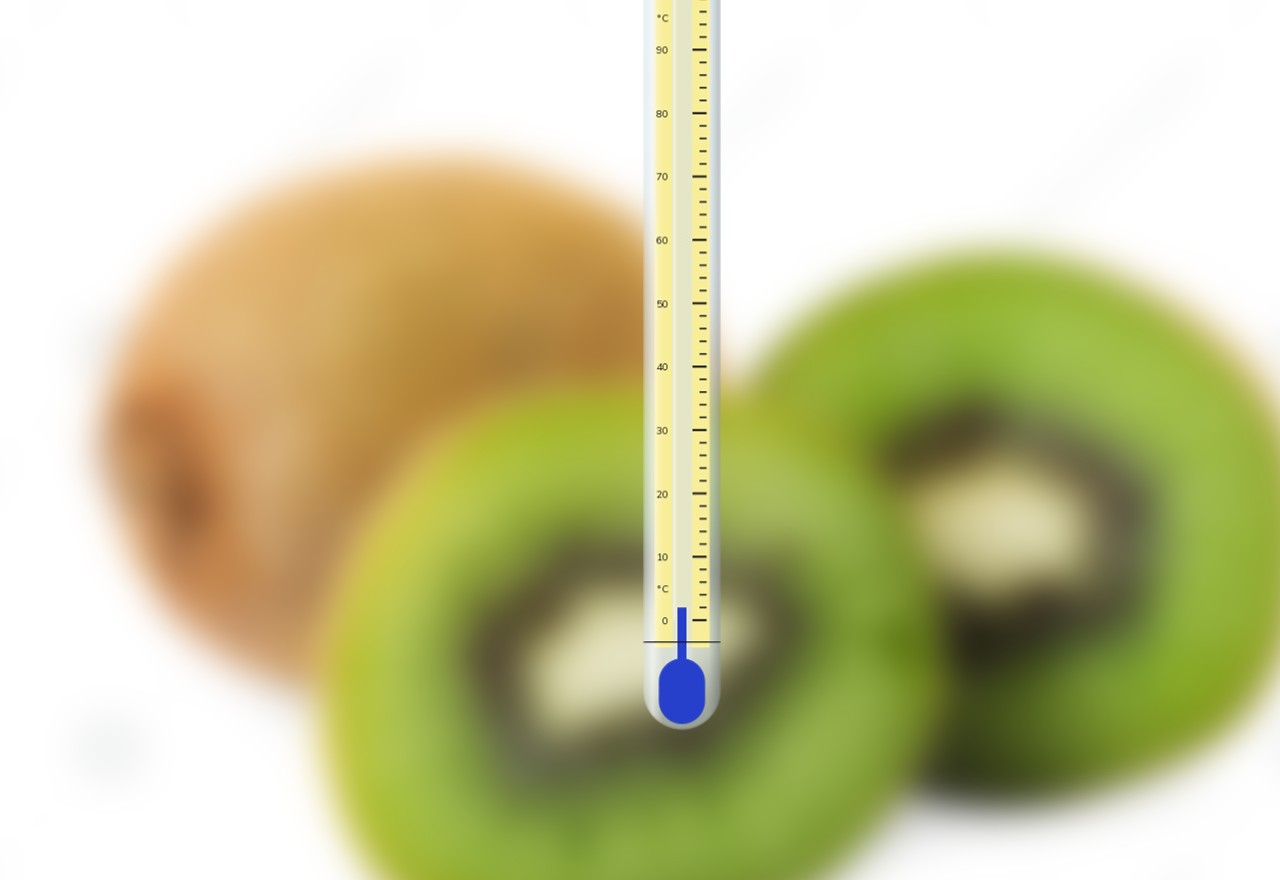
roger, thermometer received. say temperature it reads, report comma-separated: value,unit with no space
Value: 2,°C
